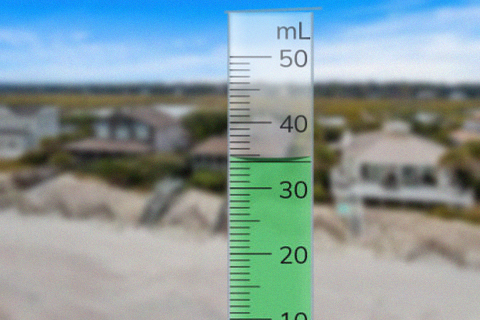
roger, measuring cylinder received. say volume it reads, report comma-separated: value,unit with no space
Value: 34,mL
